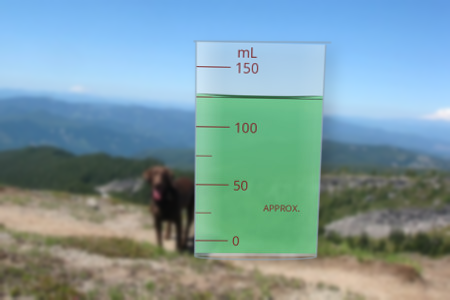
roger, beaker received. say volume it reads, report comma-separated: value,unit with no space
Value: 125,mL
